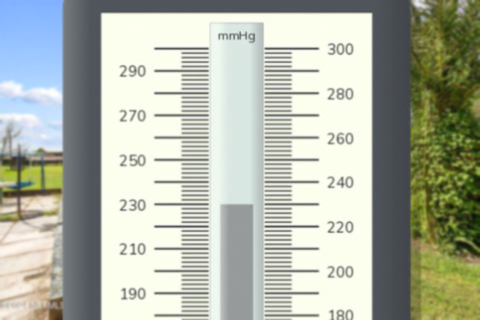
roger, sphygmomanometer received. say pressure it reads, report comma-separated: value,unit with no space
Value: 230,mmHg
